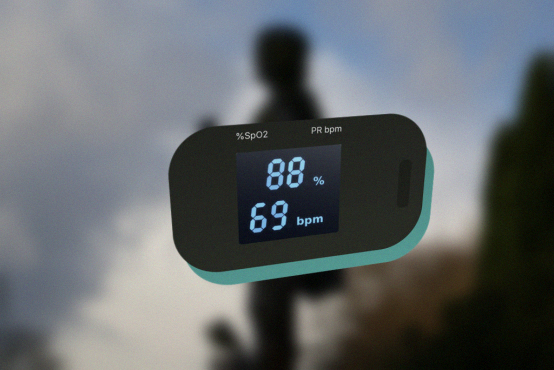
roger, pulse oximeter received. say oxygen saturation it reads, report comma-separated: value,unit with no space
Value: 88,%
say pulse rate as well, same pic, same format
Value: 69,bpm
